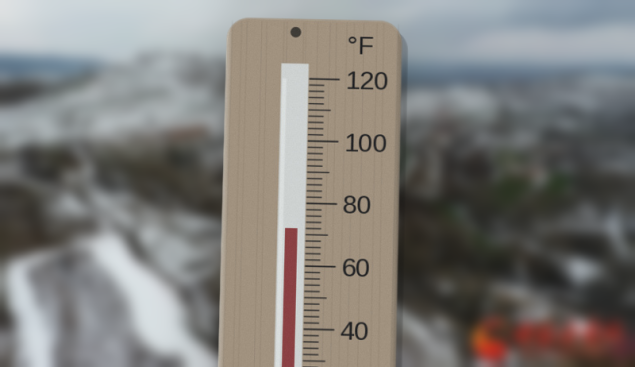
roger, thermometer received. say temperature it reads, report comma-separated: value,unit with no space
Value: 72,°F
